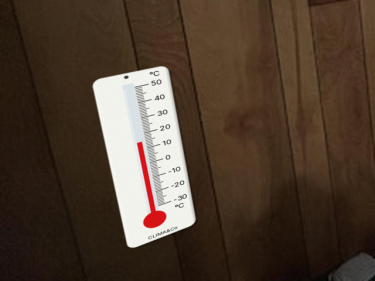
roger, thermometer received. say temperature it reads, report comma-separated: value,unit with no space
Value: 15,°C
